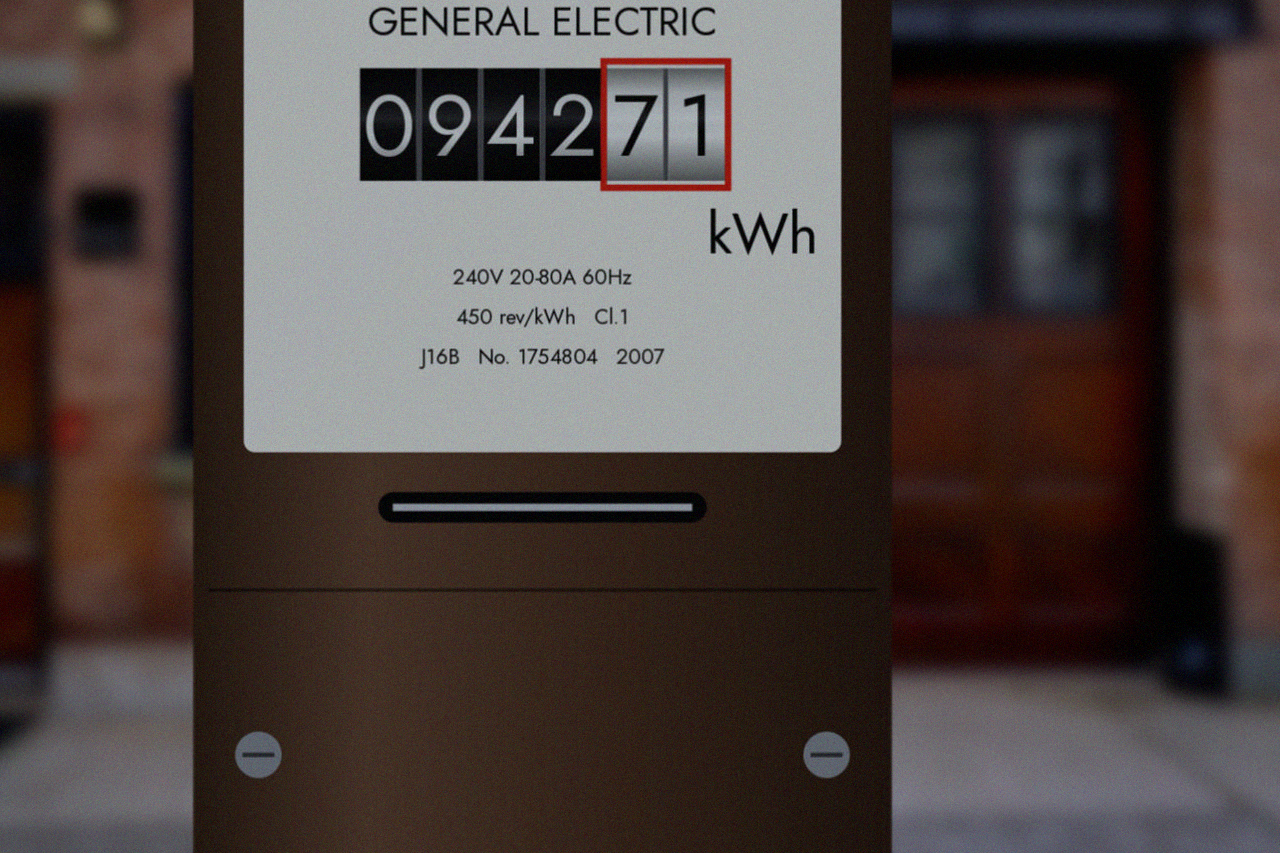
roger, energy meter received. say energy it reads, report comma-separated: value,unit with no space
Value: 942.71,kWh
